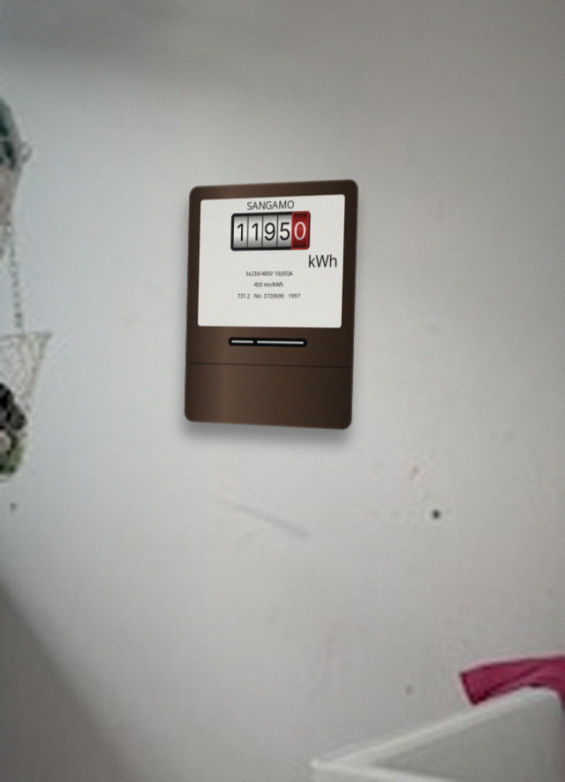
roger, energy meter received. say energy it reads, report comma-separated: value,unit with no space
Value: 1195.0,kWh
